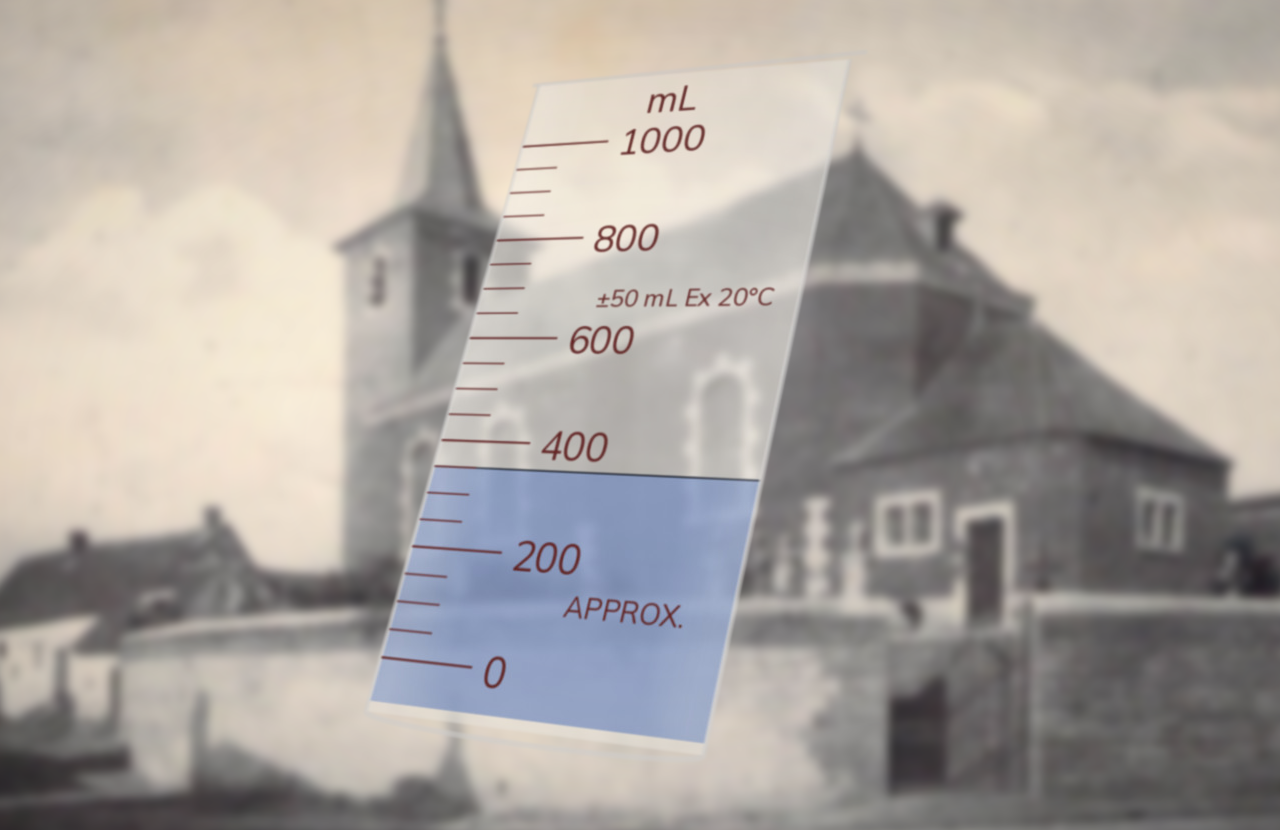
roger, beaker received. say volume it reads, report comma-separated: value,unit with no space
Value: 350,mL
